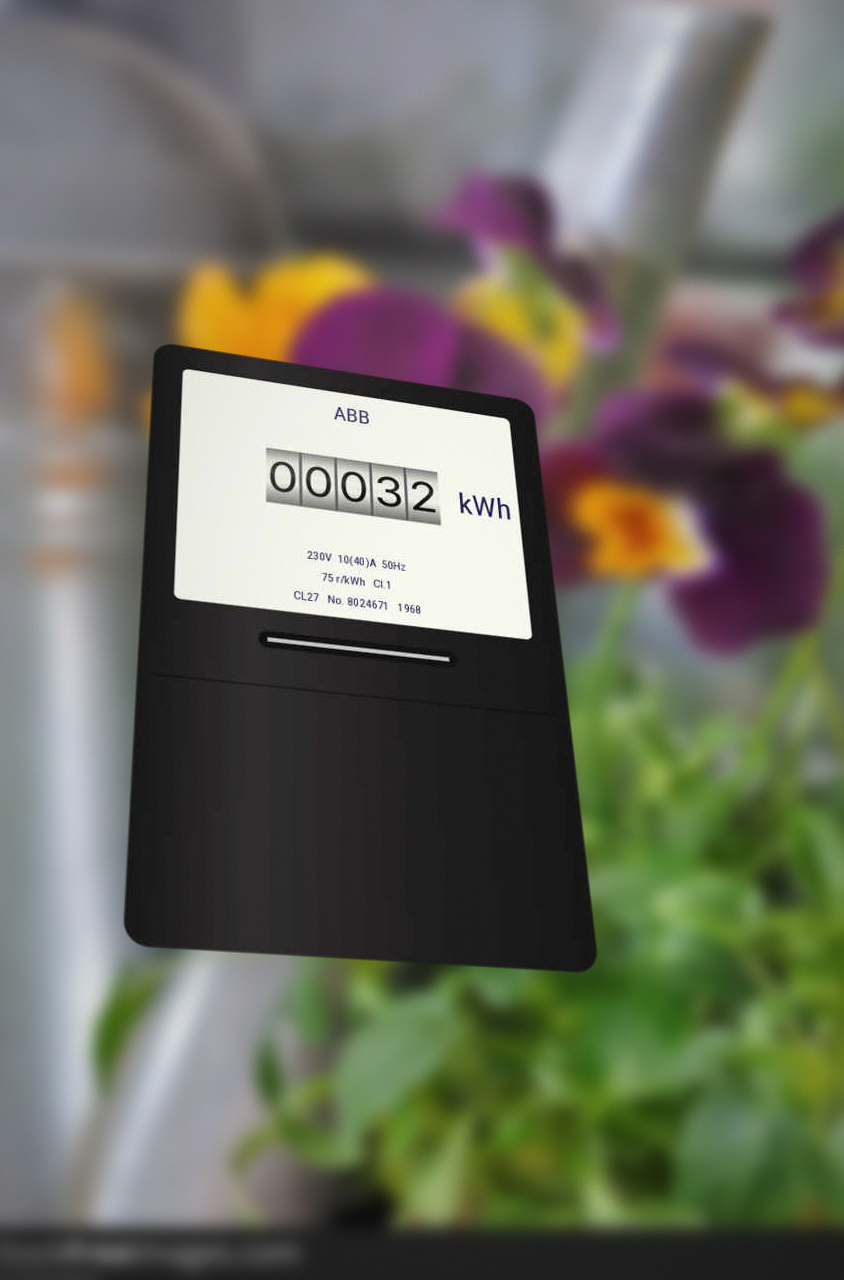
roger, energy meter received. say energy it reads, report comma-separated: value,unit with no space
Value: 32,kWh
